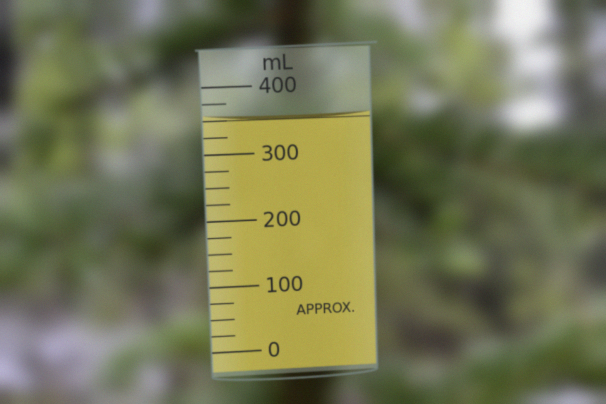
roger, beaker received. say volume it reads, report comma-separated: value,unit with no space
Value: 350,mL
